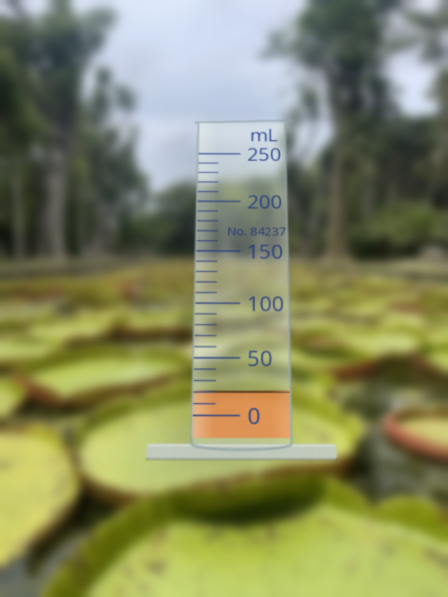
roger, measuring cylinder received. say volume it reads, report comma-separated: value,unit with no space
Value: 20,mL
